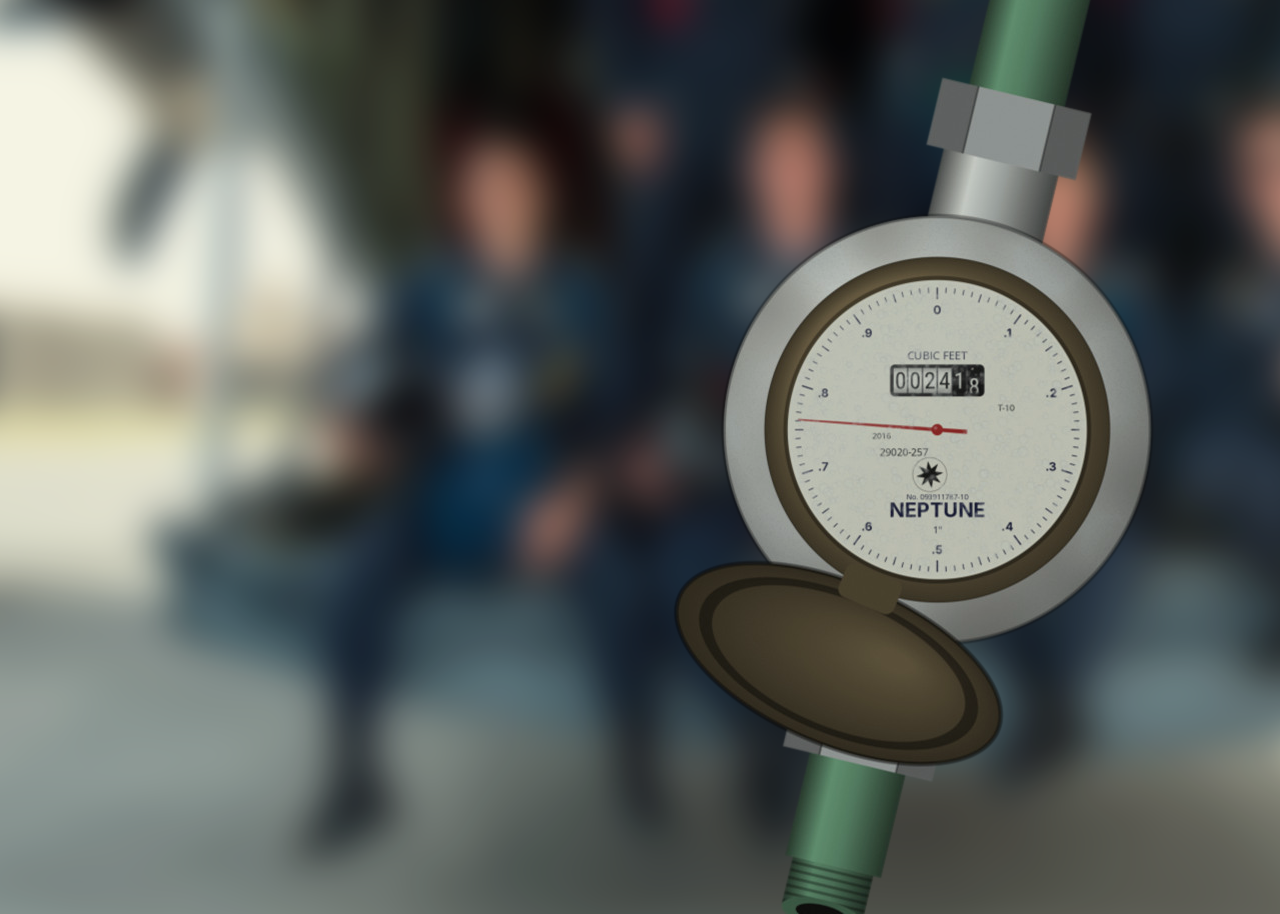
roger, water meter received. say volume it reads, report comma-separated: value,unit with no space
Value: 2417.76,ft³
